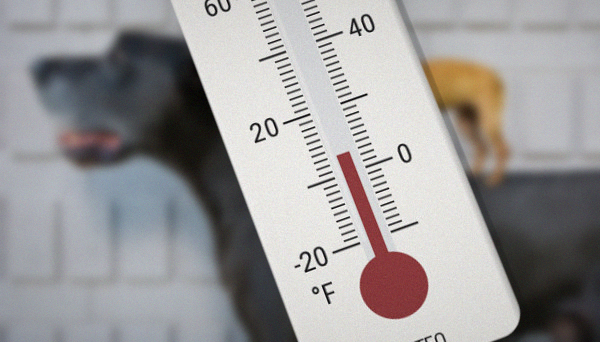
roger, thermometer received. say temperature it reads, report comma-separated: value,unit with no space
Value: 6,°F
